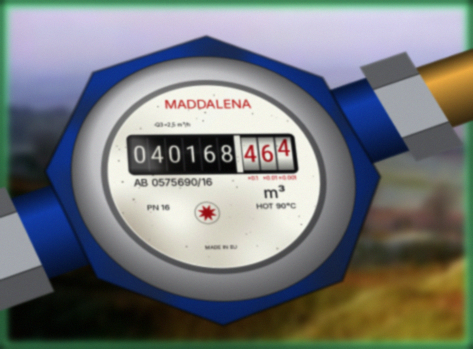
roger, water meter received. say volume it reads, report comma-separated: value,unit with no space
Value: 40168.464,m³
